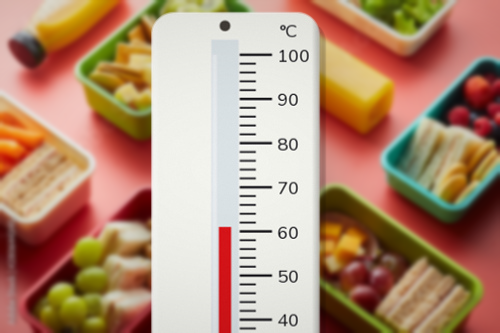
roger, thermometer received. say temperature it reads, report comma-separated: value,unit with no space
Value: 61,°C
